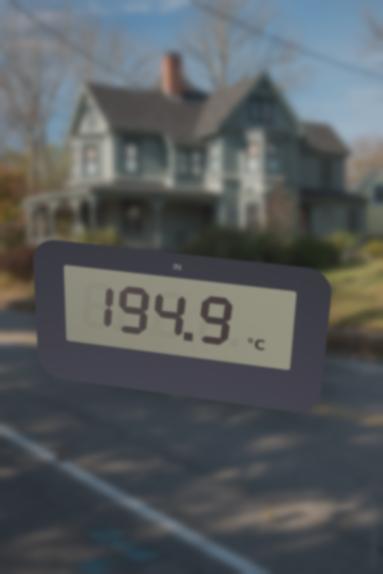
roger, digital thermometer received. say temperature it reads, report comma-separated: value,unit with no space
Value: 194.9,°C
